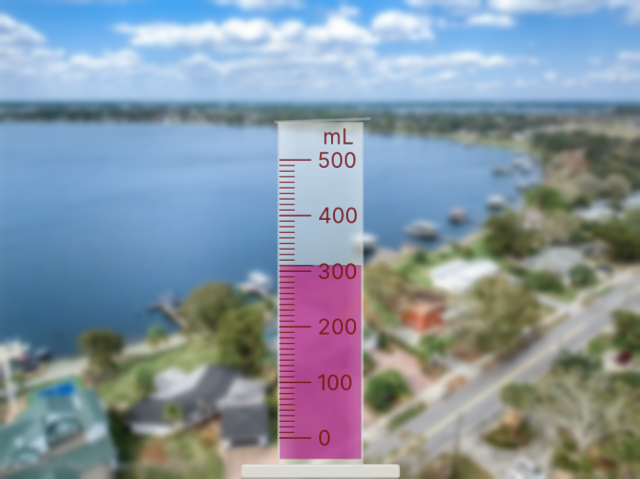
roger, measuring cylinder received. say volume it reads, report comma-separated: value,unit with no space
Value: 310,mL
